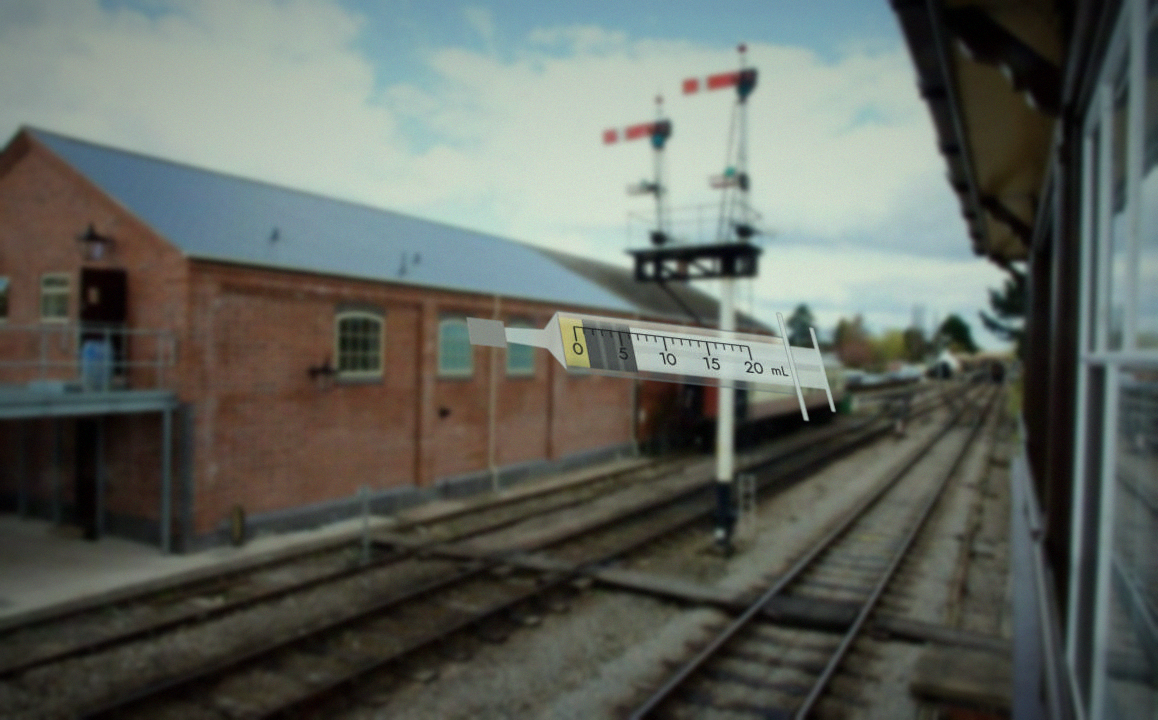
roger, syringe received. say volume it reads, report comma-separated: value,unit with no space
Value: 1,mL
